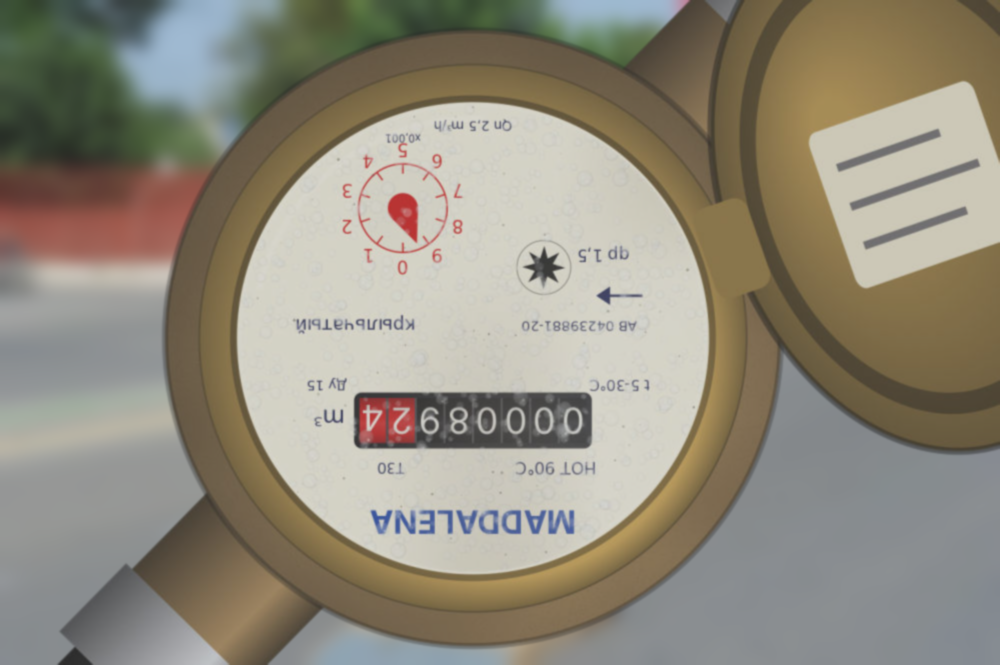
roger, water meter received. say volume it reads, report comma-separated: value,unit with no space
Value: 89.239,m³
